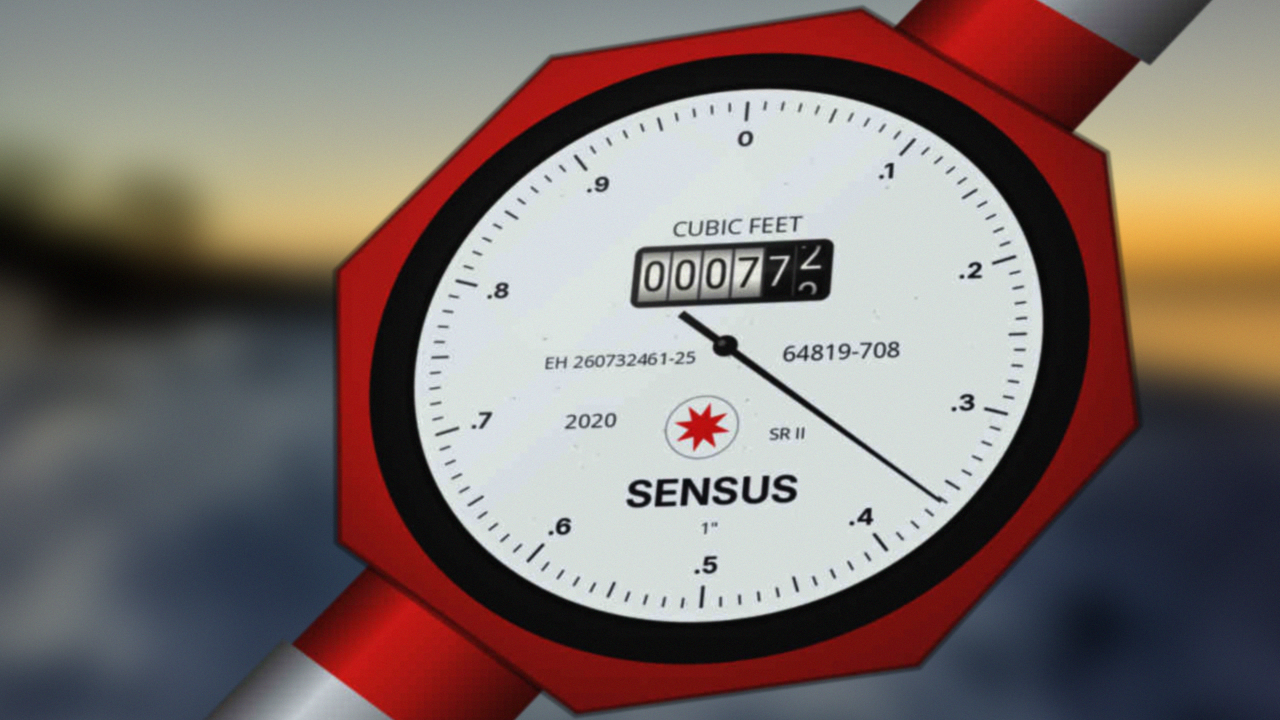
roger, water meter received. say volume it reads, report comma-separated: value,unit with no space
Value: 772.36,ft³
